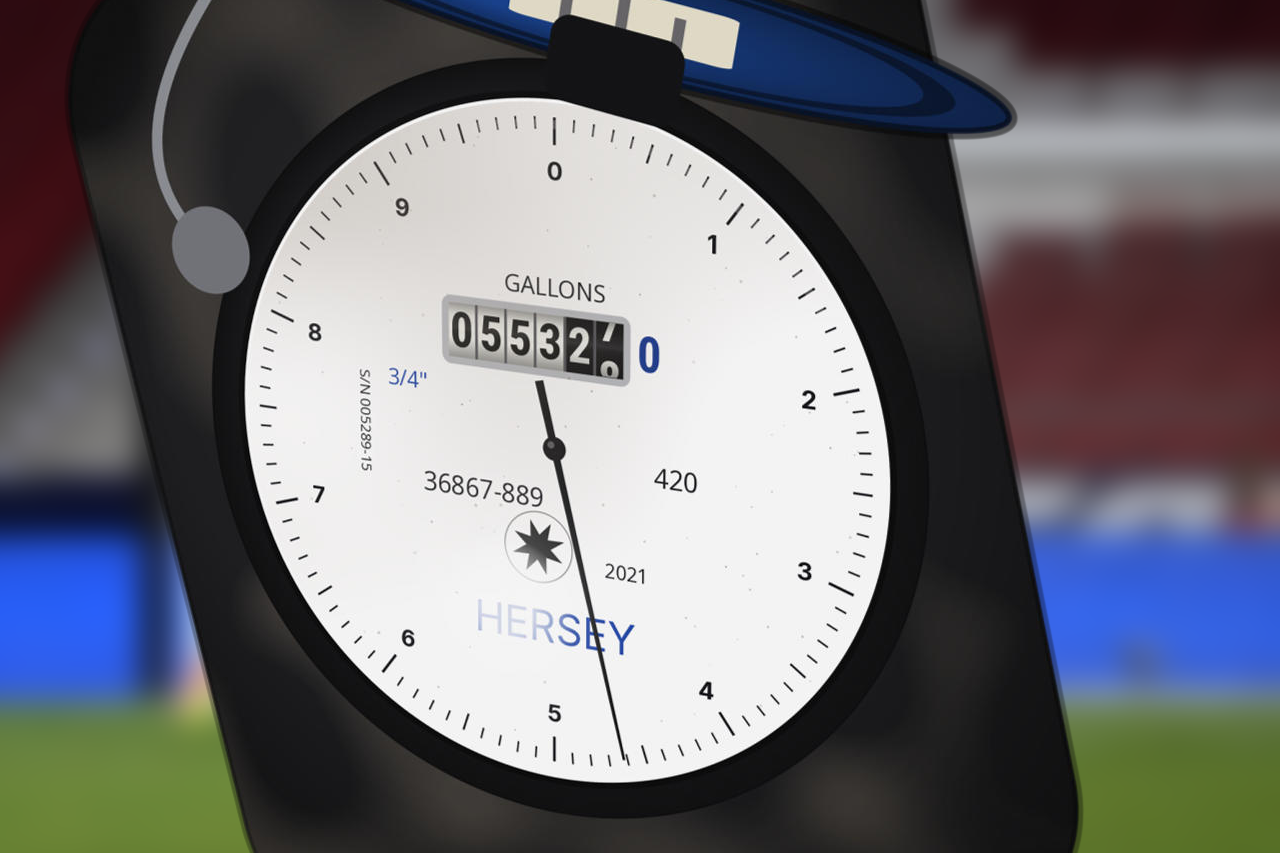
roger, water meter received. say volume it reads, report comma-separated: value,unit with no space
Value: 553274.6,gal
